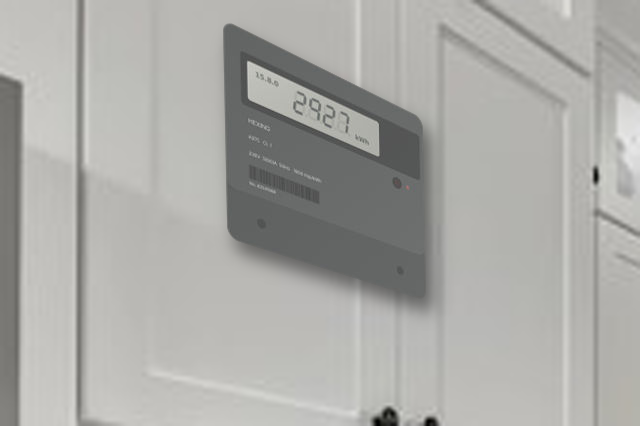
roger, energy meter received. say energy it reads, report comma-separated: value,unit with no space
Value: 2927,kWh
